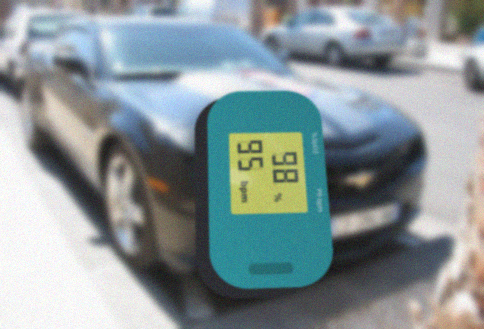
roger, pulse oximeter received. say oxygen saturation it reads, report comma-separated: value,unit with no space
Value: 98,%
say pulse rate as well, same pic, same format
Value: 95,bpm
